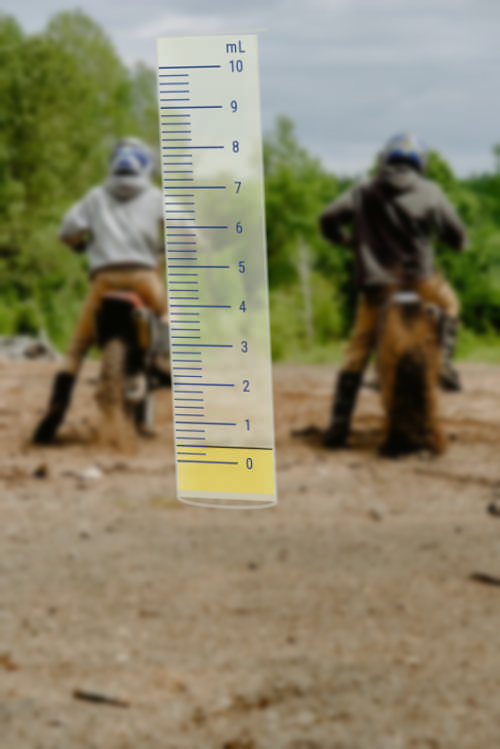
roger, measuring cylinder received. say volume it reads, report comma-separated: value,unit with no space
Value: 0.4,mL
